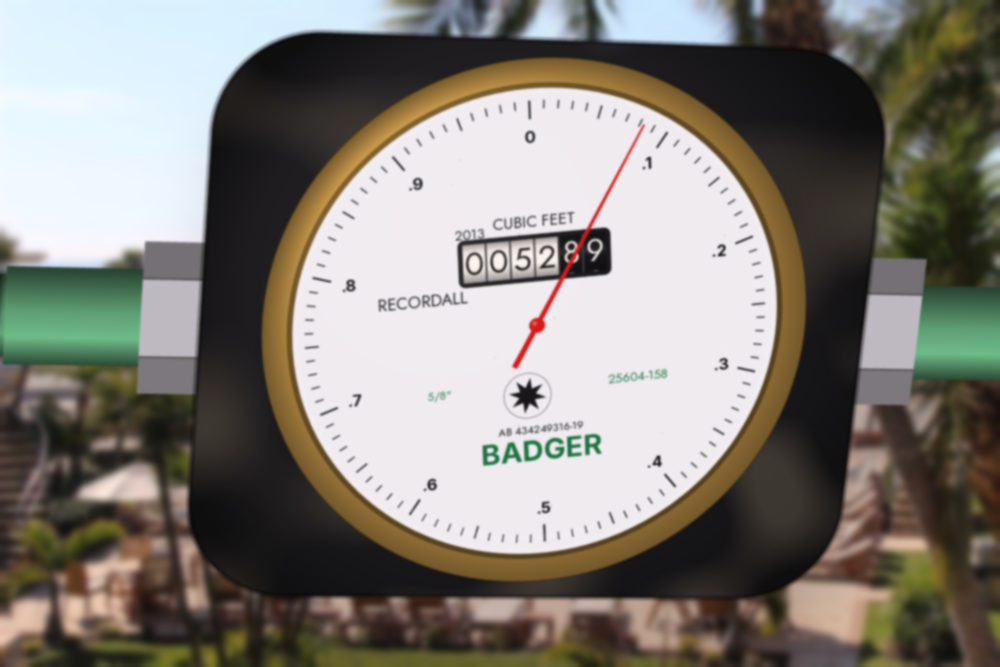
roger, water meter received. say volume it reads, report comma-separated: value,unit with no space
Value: 5289.08,ft³
